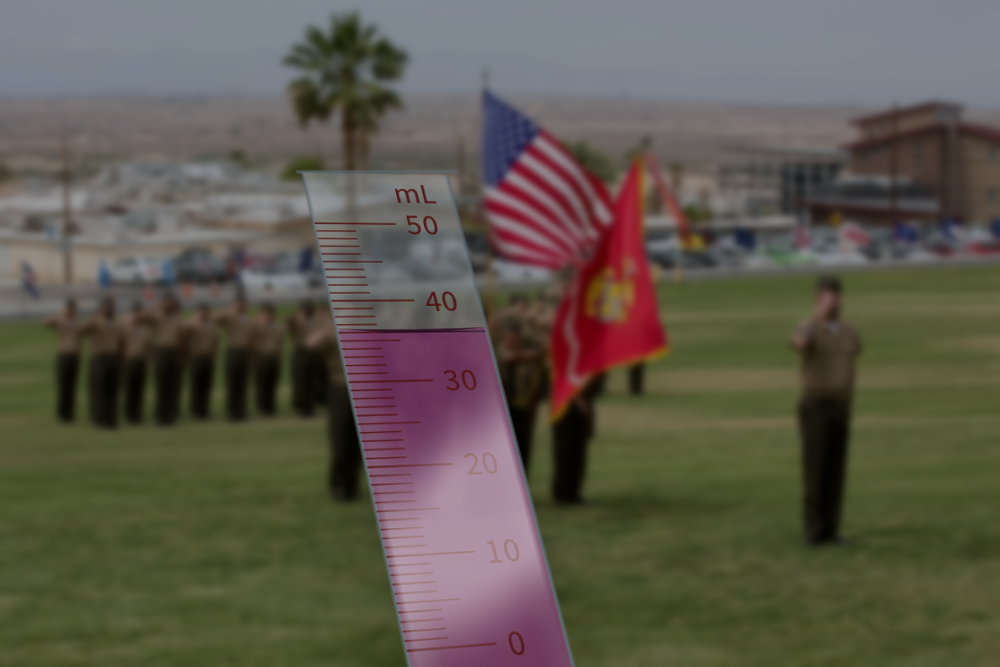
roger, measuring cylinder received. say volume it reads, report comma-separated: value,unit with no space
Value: 36,mL
